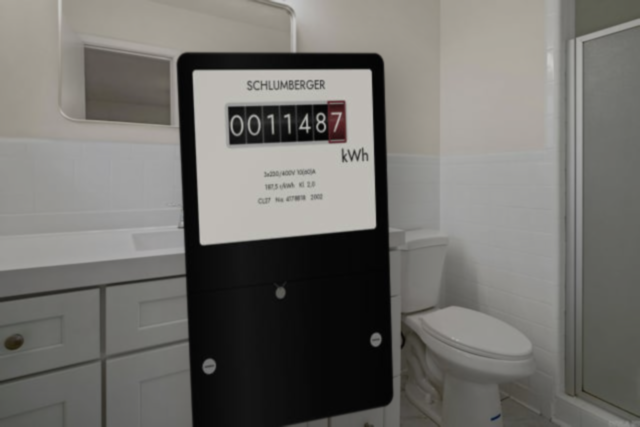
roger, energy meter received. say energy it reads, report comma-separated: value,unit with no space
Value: 1148.7,kWh
